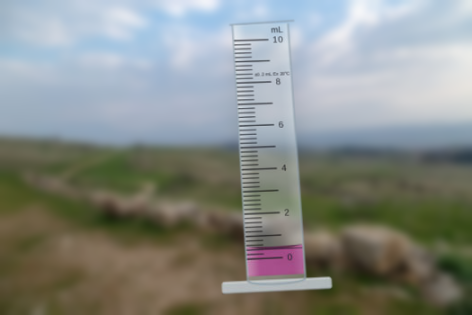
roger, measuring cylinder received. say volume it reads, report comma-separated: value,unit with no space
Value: 0.4,mL
